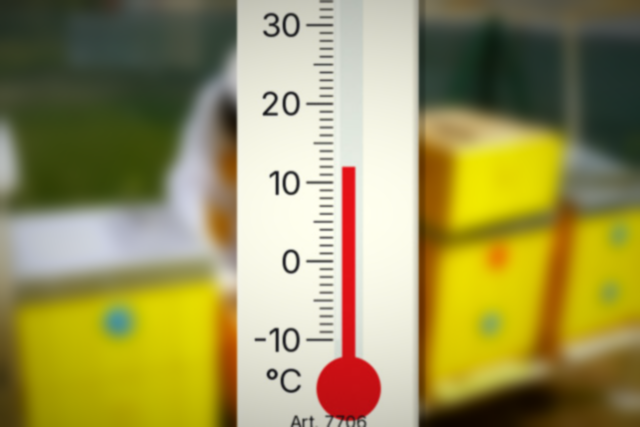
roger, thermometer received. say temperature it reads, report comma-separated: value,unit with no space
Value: 12,°C
